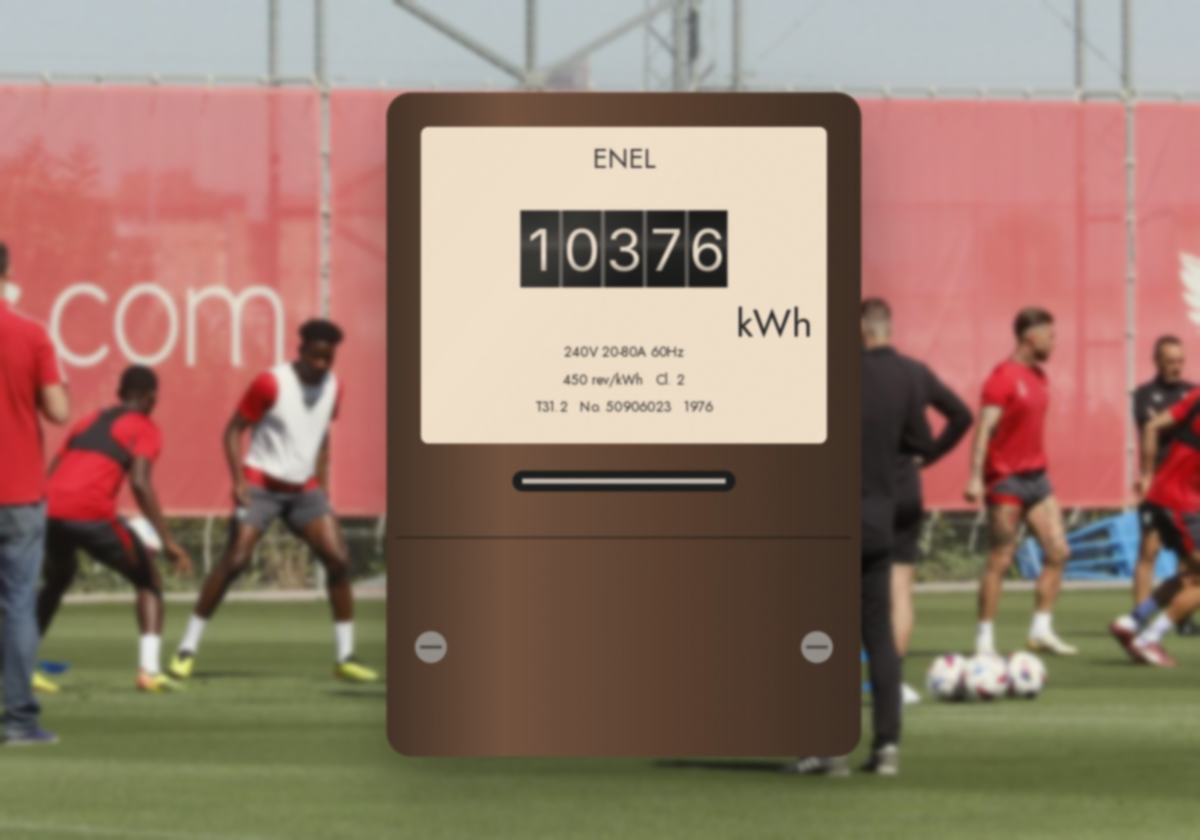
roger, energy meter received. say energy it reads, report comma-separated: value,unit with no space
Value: 10376,kWh
